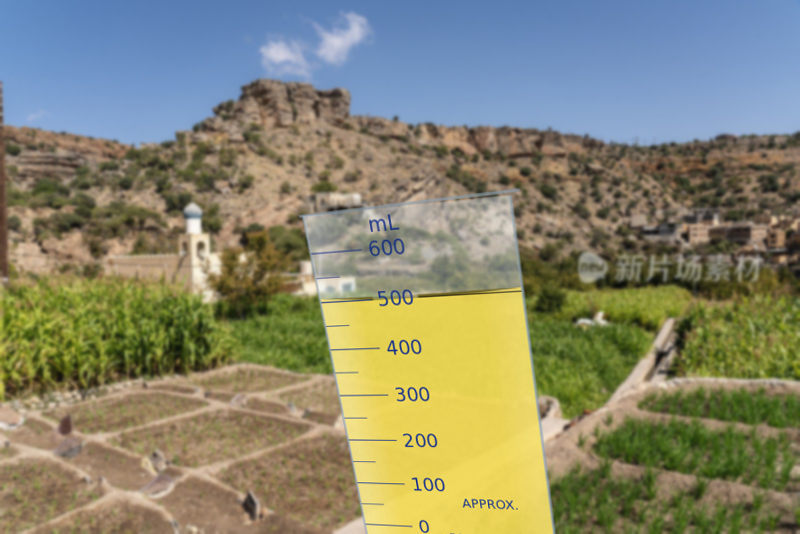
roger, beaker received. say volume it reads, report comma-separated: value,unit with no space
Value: 500,mL
